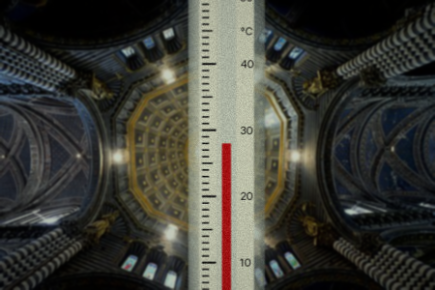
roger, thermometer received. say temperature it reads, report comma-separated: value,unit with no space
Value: 28,°C
